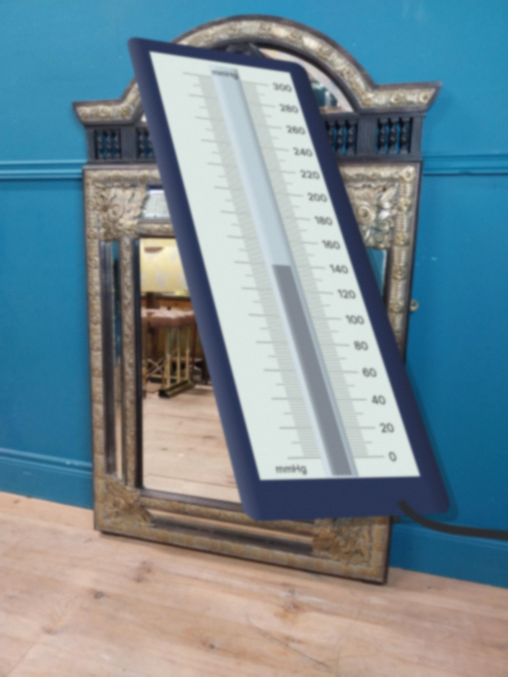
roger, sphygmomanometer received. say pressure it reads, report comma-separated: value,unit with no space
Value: 140,mmHg
